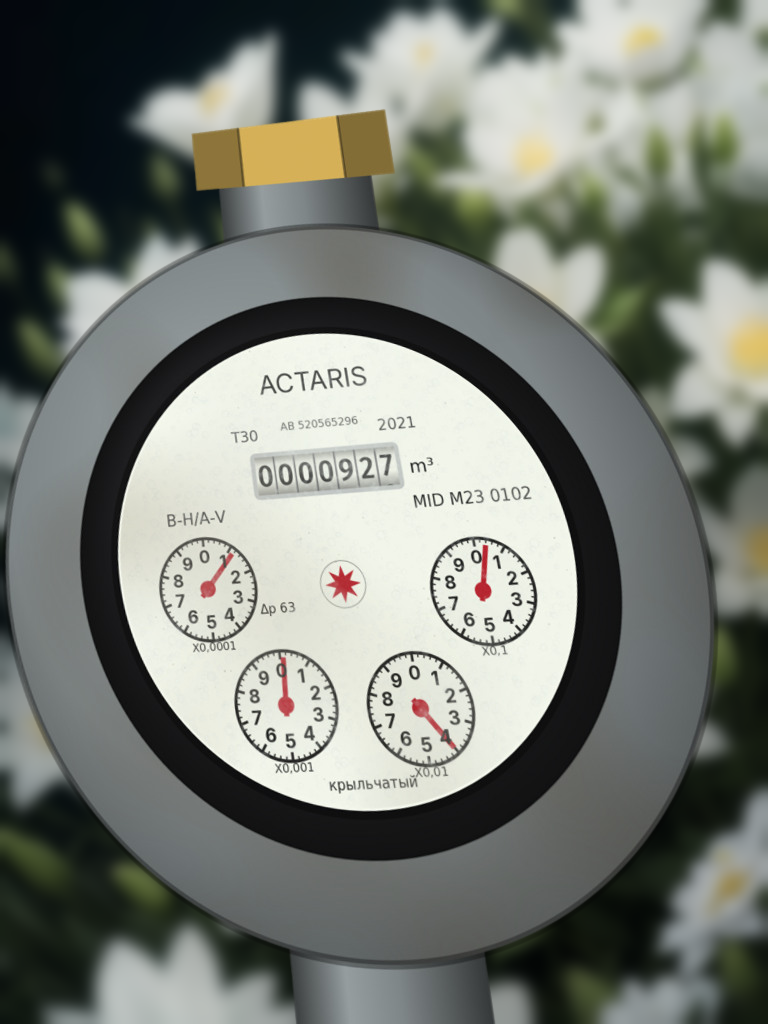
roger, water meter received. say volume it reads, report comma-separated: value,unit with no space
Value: 927.0401,m³
